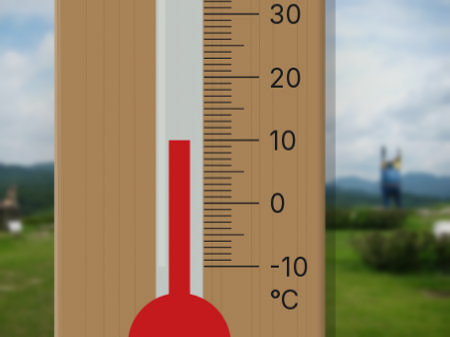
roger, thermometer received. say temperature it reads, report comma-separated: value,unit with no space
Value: 10,°C
